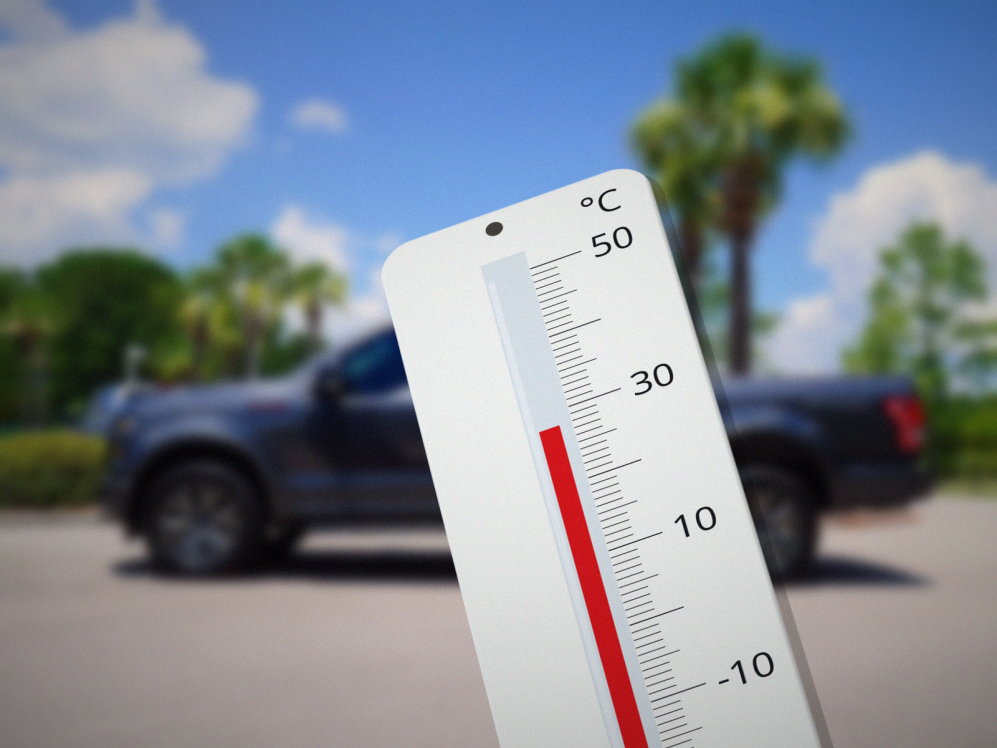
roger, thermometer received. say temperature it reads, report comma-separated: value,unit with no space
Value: 28,°C
